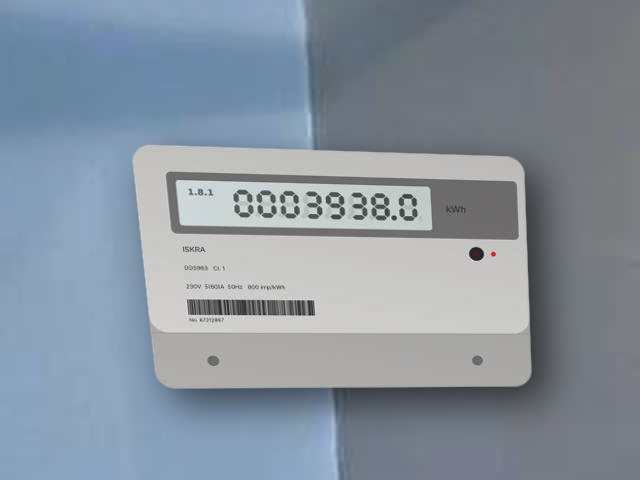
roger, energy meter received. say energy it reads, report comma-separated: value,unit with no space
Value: 3938.0,kWh
